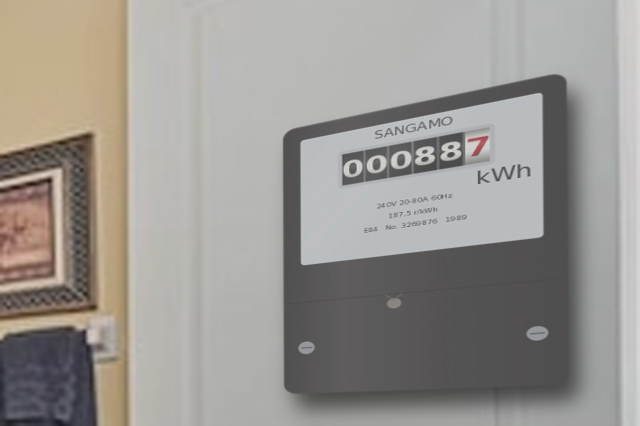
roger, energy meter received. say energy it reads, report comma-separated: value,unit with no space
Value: 88.7,kWh
